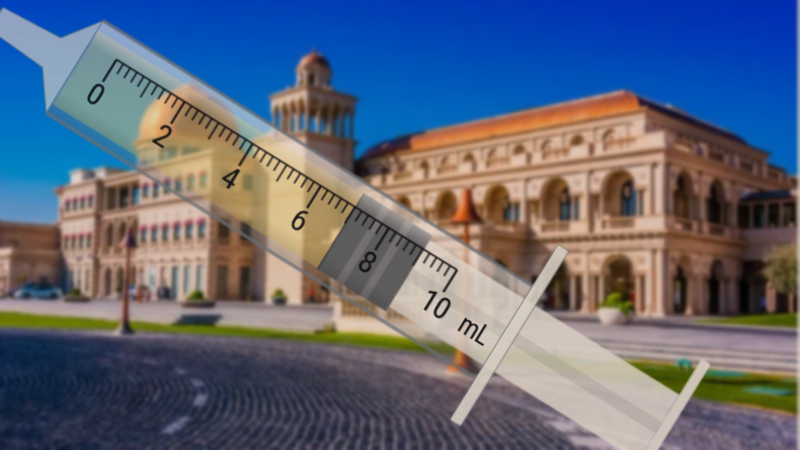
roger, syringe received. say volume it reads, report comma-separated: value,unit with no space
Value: 7,mL
